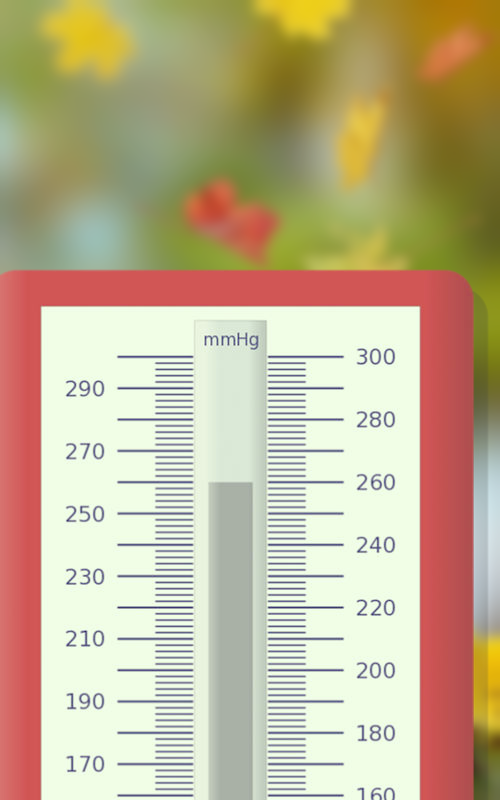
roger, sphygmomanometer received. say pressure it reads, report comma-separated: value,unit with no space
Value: 260,mmHg
